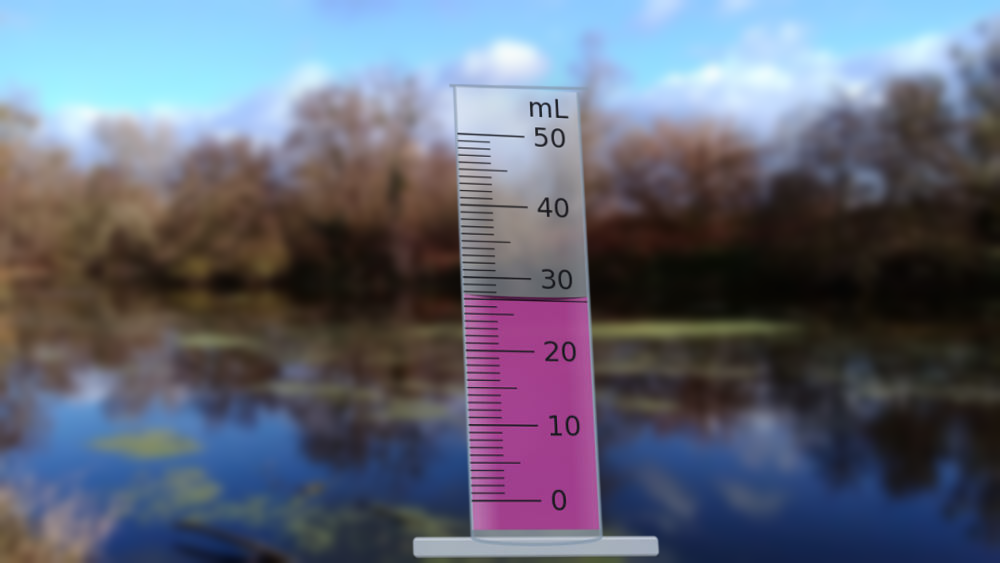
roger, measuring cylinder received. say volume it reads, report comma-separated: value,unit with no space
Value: 27,mL
